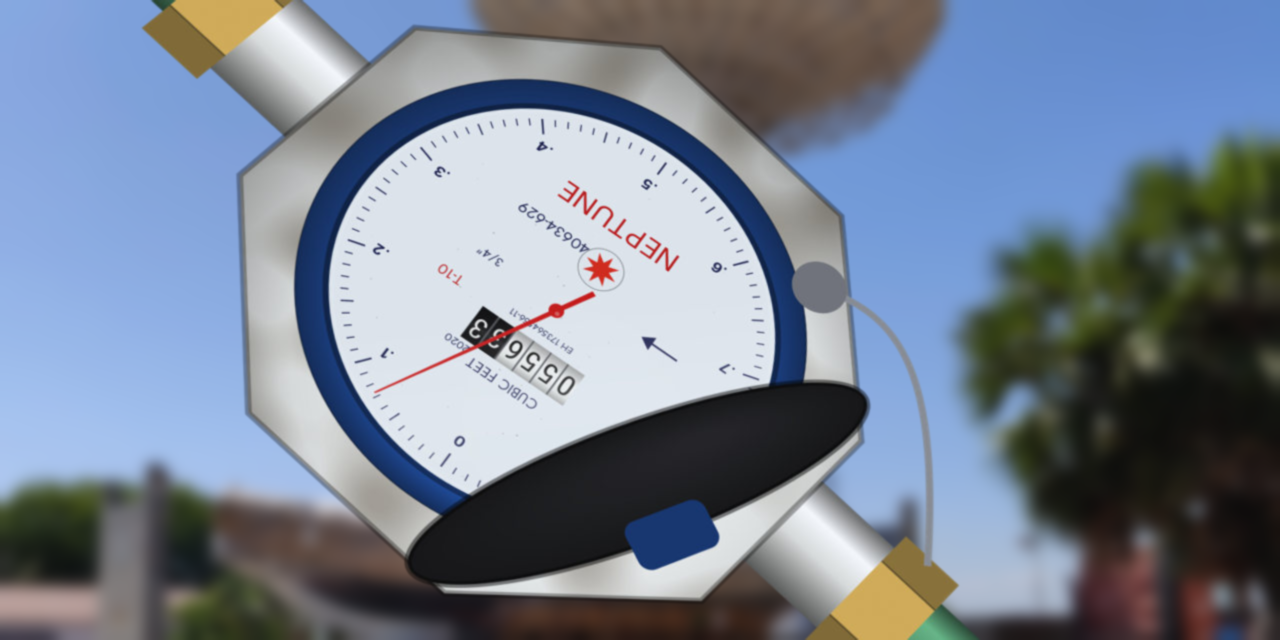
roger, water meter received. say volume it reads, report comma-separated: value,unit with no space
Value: 55633.07,ft³
